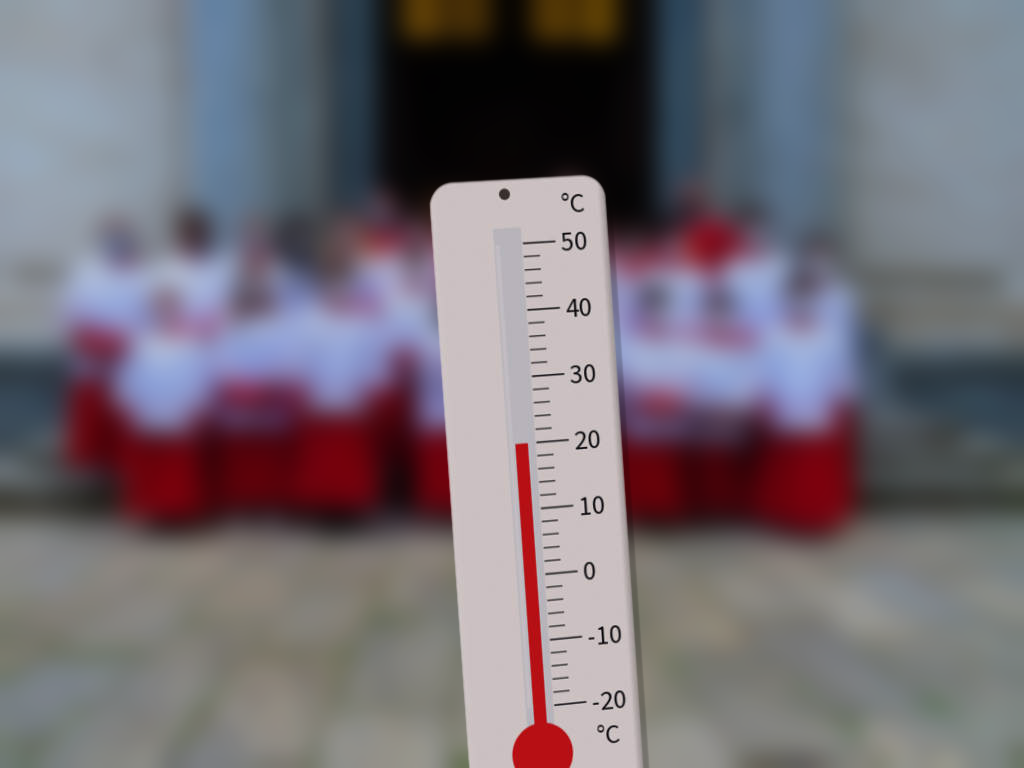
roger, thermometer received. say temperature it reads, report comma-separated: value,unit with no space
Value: 20,°C
